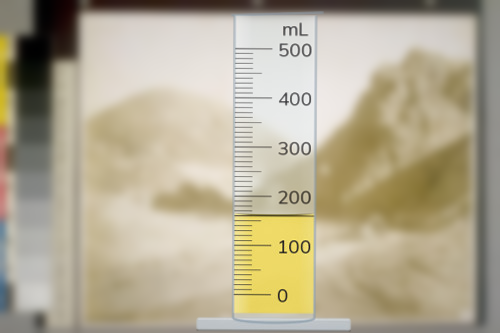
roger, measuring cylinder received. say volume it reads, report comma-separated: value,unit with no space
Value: 160,mL
